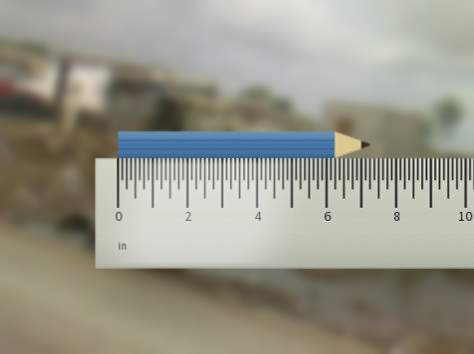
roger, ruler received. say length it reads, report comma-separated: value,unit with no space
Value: 7.25,in
